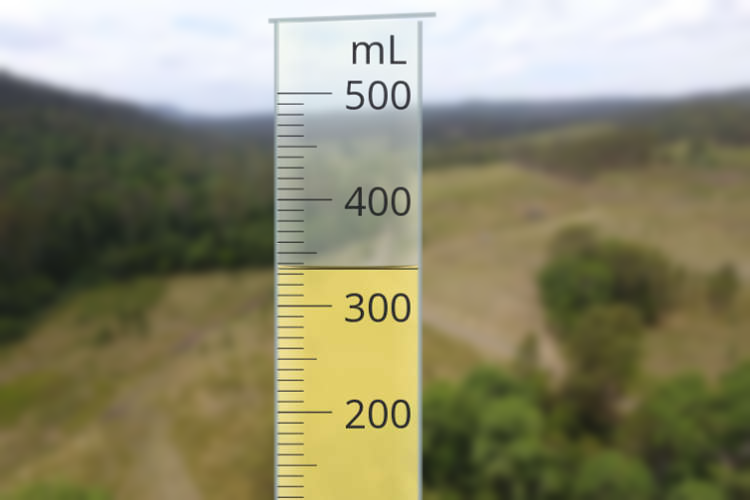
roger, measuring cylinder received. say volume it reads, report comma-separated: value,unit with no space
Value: 335,mL
